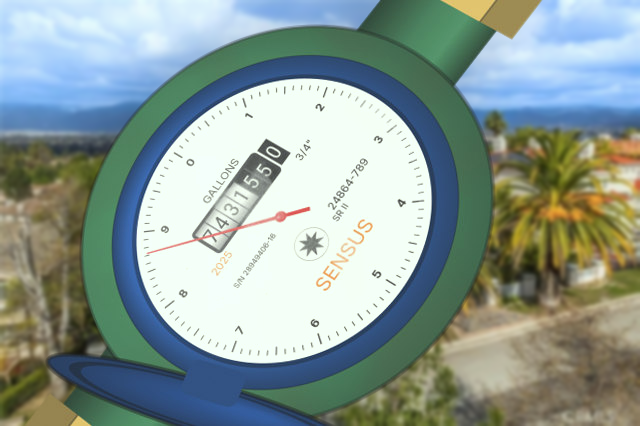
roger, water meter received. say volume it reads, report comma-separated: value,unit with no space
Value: 7431548.7,gal
